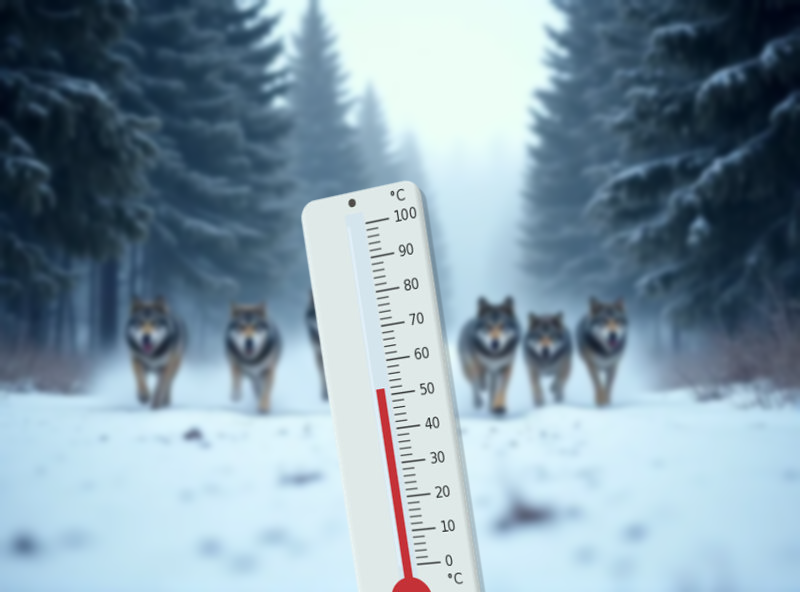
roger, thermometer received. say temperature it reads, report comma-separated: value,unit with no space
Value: 52,°C
